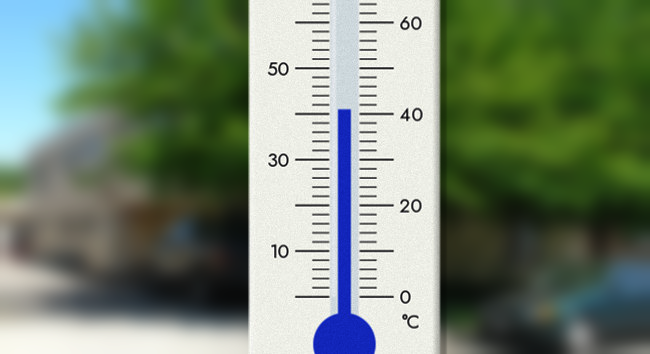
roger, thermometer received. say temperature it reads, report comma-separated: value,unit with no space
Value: 41,°C
